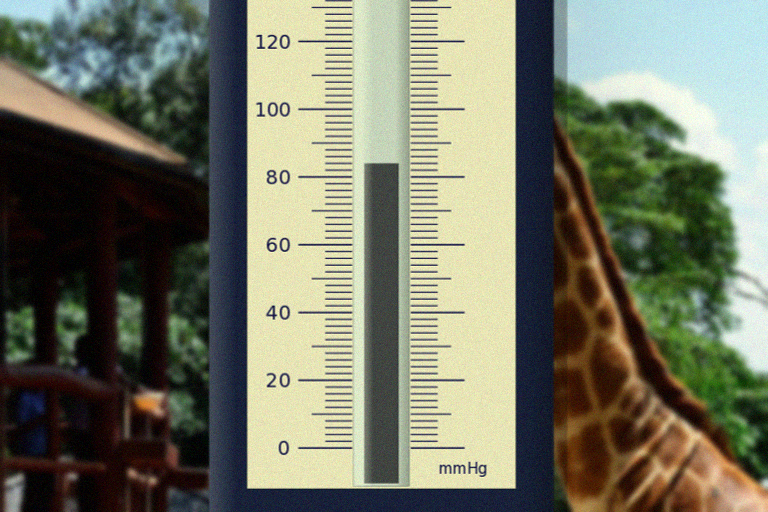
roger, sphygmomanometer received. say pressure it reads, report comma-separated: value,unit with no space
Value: 84,mmHg
